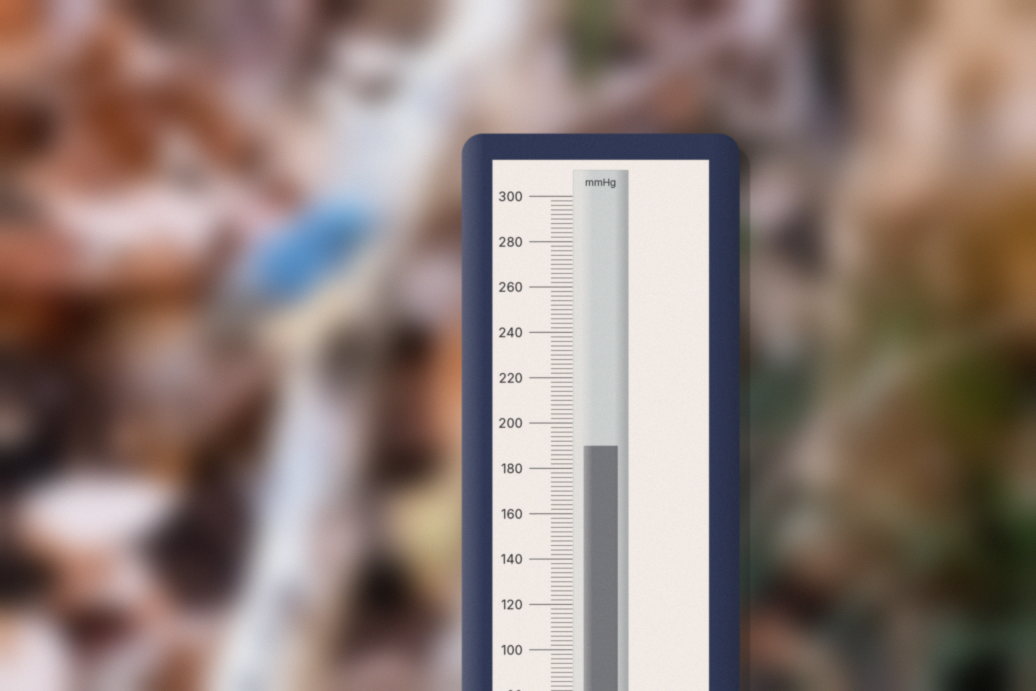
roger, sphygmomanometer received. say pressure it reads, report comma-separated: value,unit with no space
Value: 190,mmHg
